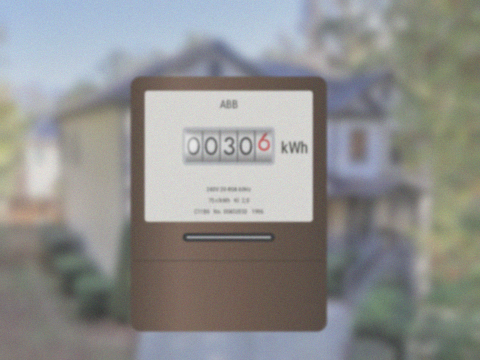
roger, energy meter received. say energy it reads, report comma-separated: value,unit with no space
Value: 30.6,kWh
